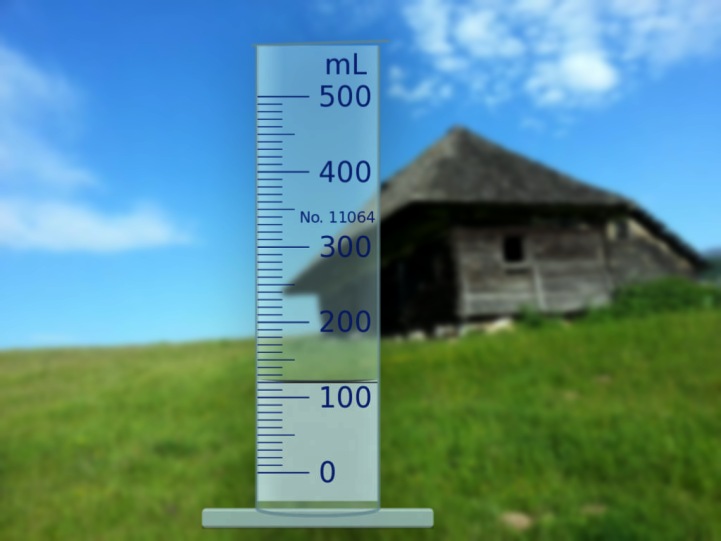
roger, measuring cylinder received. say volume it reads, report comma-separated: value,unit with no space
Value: 120,mL
